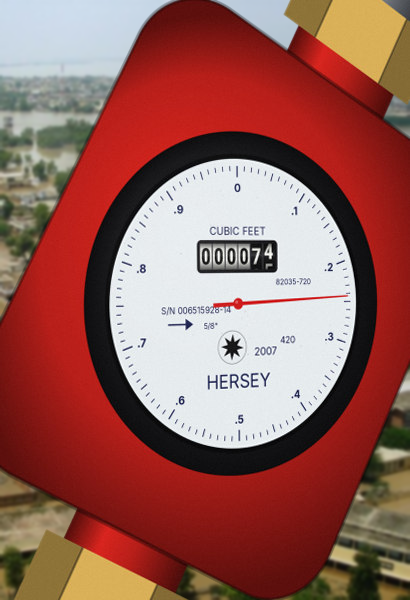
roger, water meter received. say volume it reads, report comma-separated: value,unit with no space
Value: 74.24,ft³
